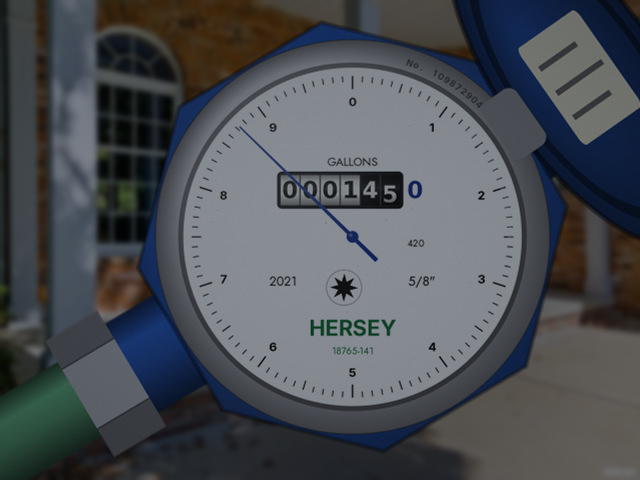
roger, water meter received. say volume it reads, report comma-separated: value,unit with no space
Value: 1448.7,gal
